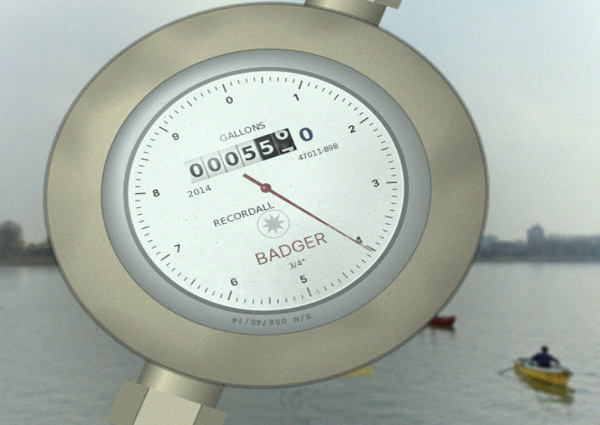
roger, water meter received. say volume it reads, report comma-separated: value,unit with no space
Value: 5564.0,gal
